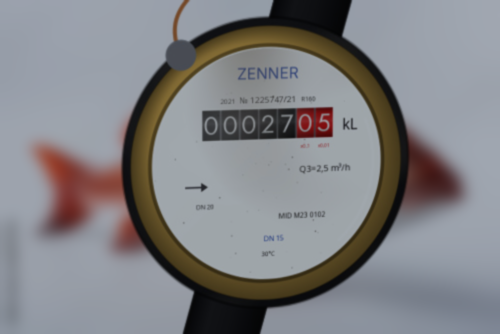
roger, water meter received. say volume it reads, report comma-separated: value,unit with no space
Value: 27.05,kL
